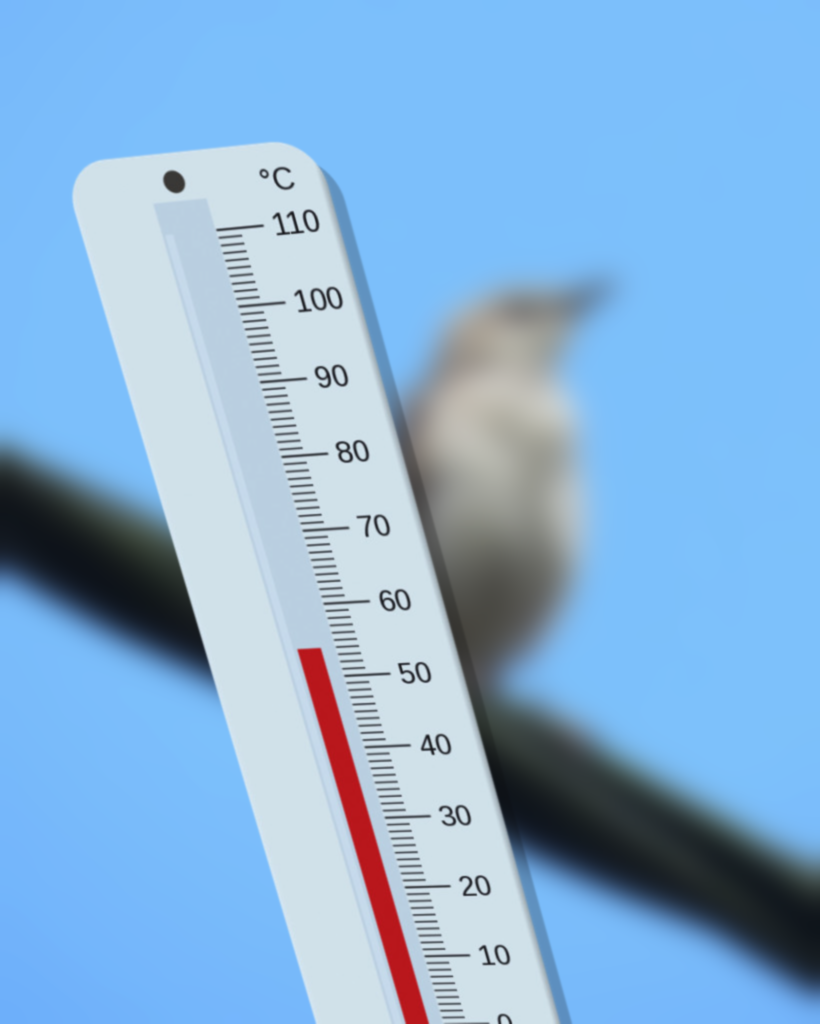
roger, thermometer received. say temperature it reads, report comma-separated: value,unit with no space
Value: 54,°C
